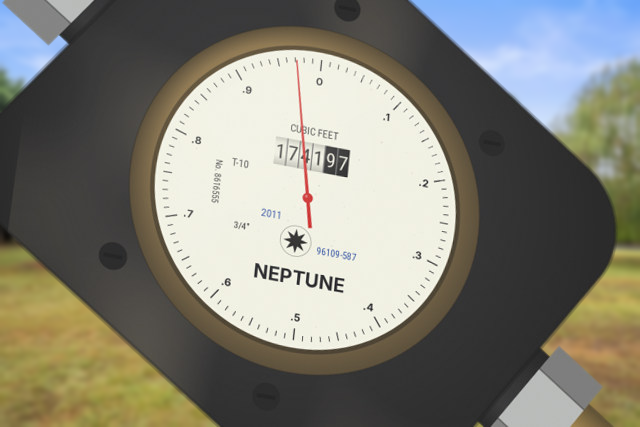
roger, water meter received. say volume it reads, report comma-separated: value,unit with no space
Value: 174196.97,ft³
